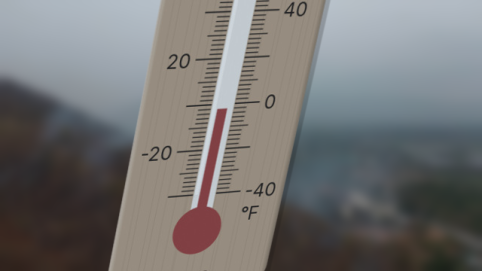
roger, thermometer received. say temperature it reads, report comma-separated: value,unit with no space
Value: -2,°F
